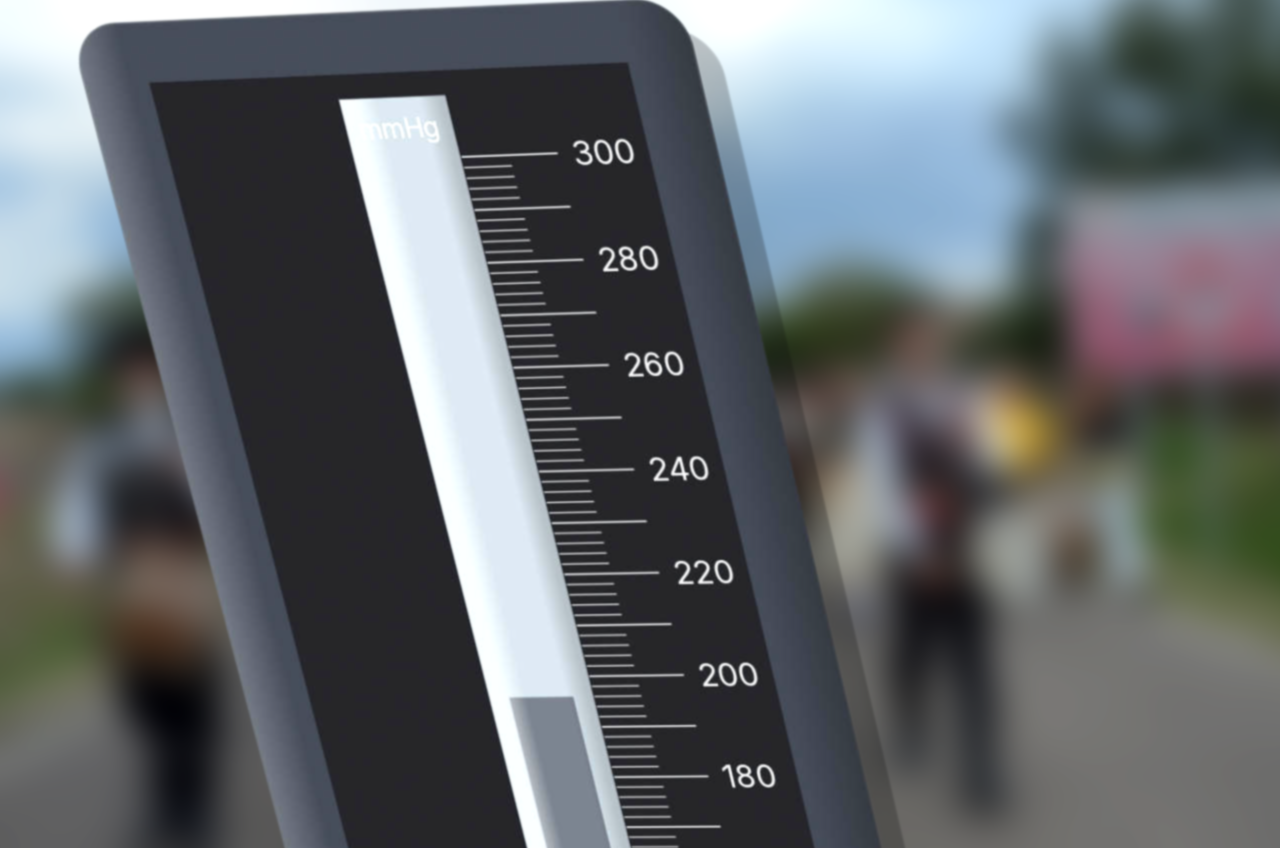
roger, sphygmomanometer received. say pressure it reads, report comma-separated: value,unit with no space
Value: 196,mmHg
